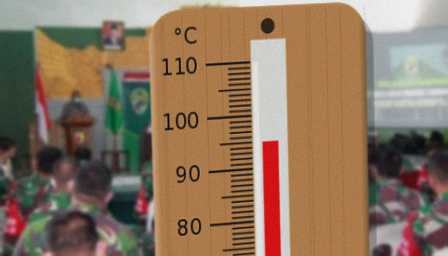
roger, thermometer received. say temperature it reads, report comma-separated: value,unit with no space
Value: 95,°C
